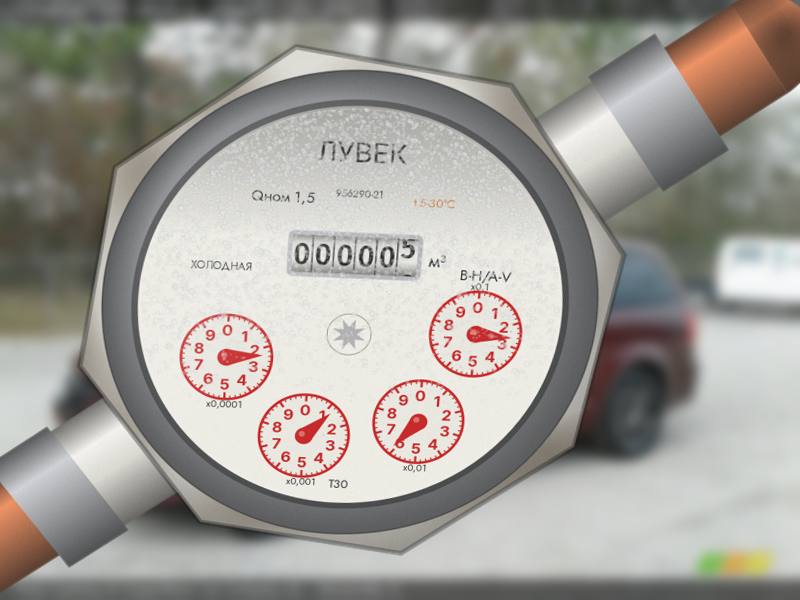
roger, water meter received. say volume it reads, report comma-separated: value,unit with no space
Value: 5.2612,m³
